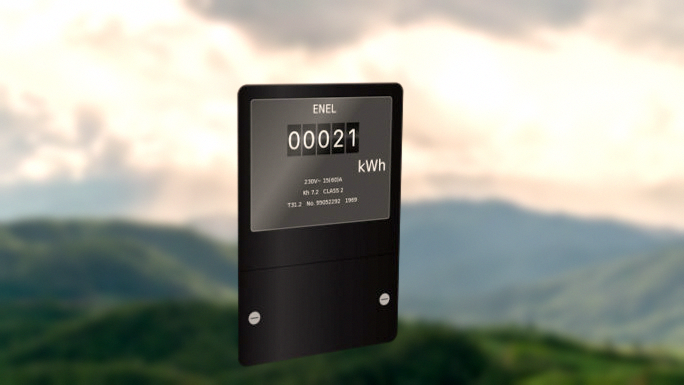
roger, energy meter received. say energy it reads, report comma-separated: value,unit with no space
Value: 21,kWh
